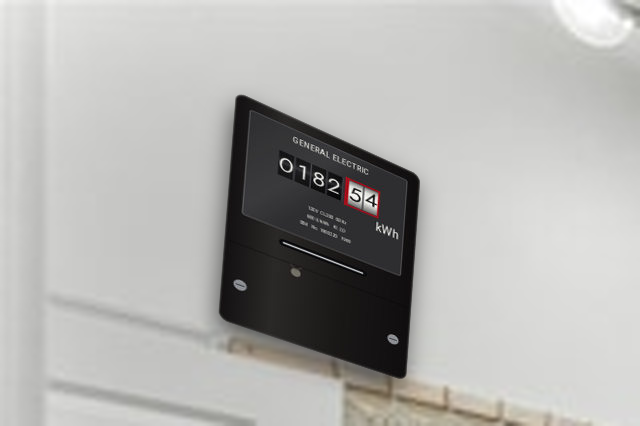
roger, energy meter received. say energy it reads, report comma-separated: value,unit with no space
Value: 182.54,kWh
